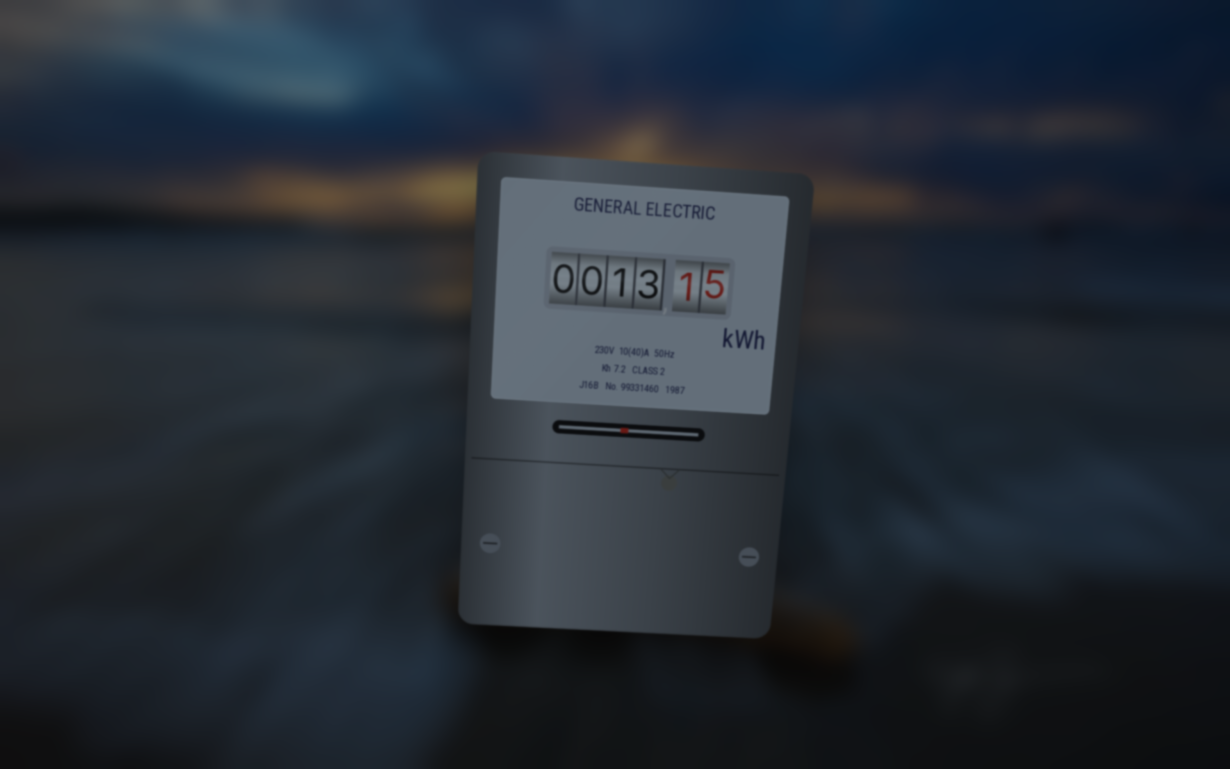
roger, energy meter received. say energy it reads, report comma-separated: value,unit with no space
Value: 13.15,kWh
